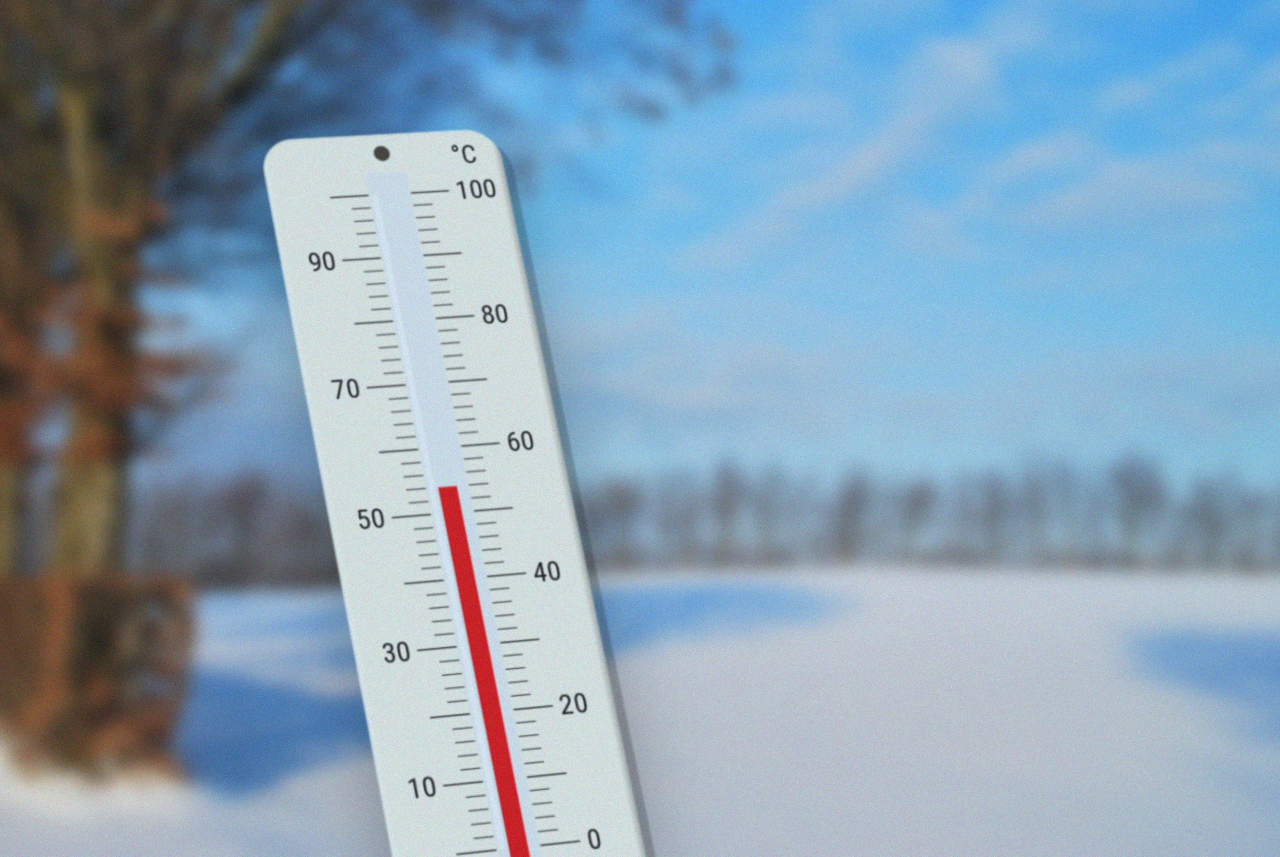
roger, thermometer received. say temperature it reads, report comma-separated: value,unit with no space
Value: 54,°C
